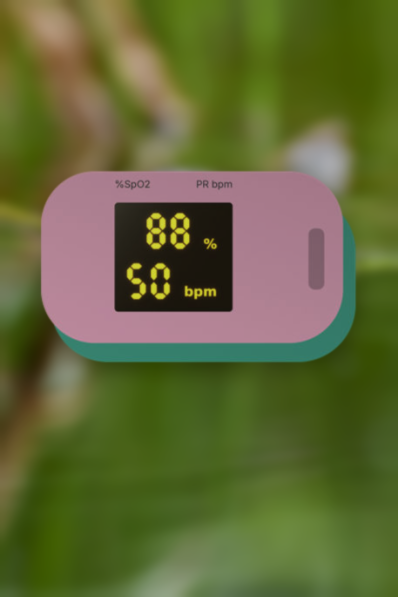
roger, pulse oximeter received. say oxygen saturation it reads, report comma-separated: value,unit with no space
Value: 88,%
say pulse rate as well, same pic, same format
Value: 50,bpm
